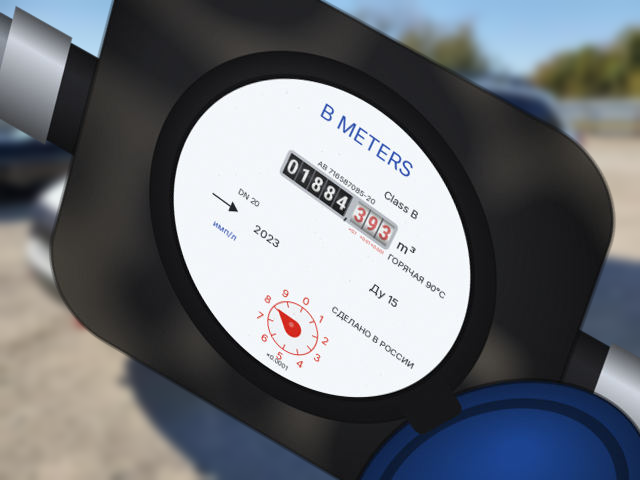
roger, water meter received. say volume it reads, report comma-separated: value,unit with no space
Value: 1884.3938,m³
